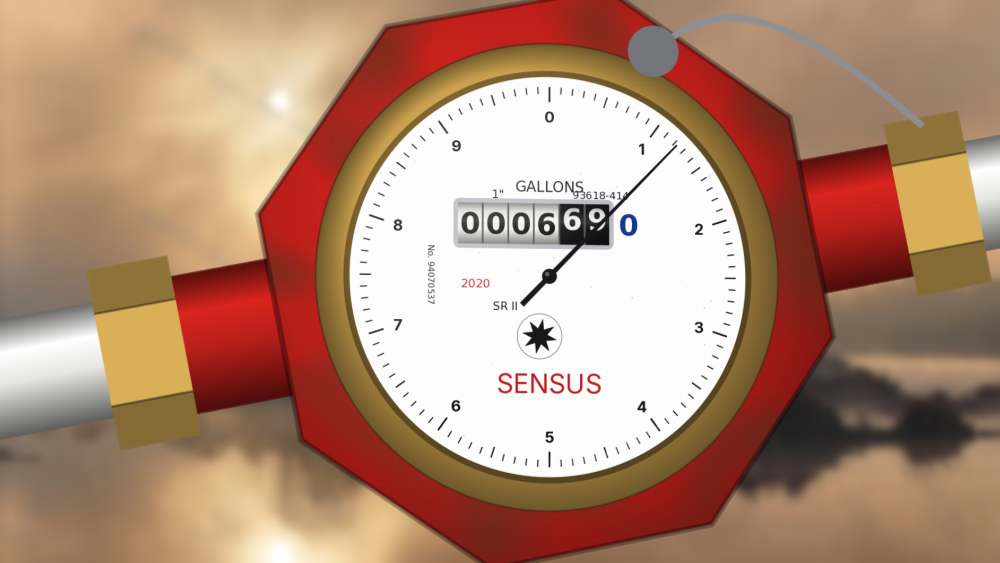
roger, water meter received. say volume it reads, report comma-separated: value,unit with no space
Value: 6691.2,gal
